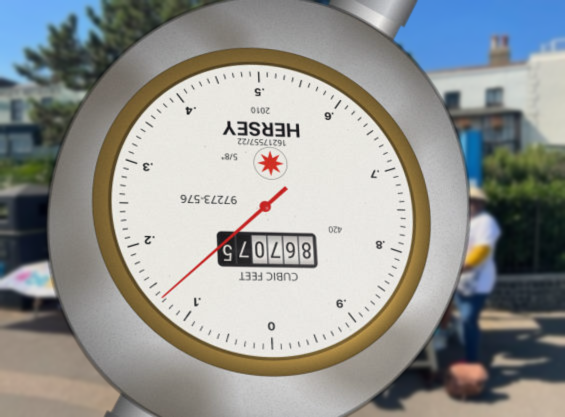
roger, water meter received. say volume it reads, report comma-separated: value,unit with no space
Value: 867075.13,ft³
